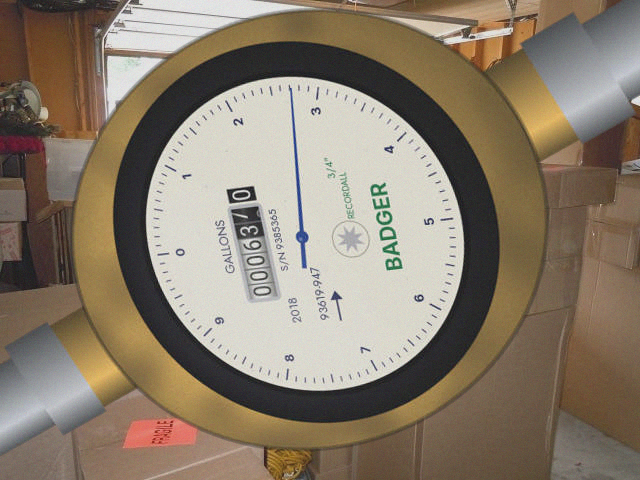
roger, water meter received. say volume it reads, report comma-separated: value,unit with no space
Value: 6372.7,gal
